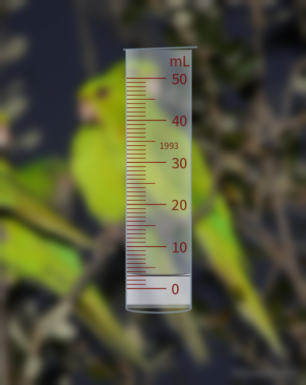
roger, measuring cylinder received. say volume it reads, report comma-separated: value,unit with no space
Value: 3,mL
